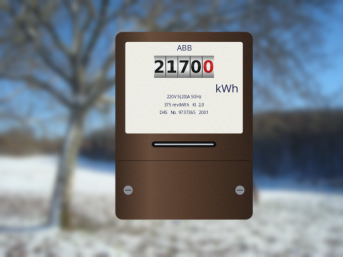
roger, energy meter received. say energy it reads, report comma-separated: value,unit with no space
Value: 2170.0,kWh
